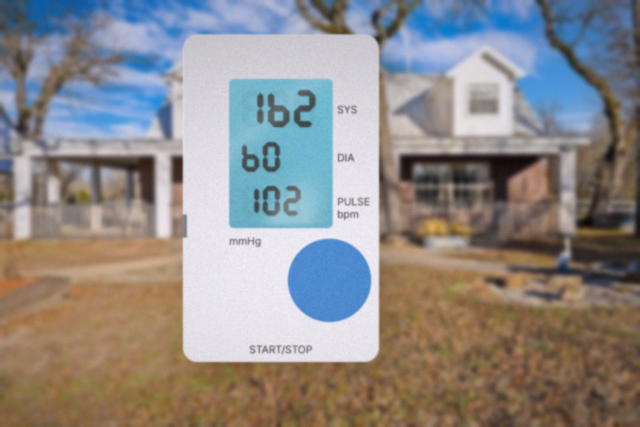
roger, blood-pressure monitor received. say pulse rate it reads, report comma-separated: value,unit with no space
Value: 102,bpm
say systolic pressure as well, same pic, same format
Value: 162,mmHg
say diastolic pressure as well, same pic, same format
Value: 60,mmHg
